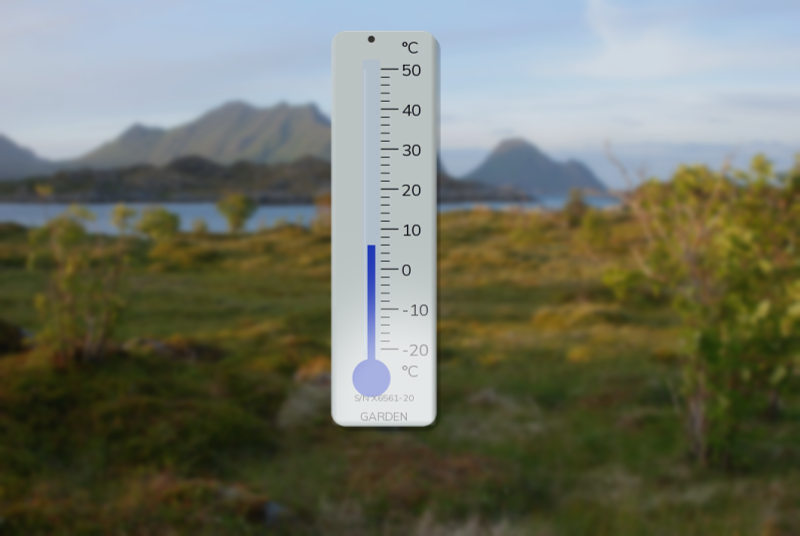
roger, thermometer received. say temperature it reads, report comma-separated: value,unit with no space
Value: 6,°C
